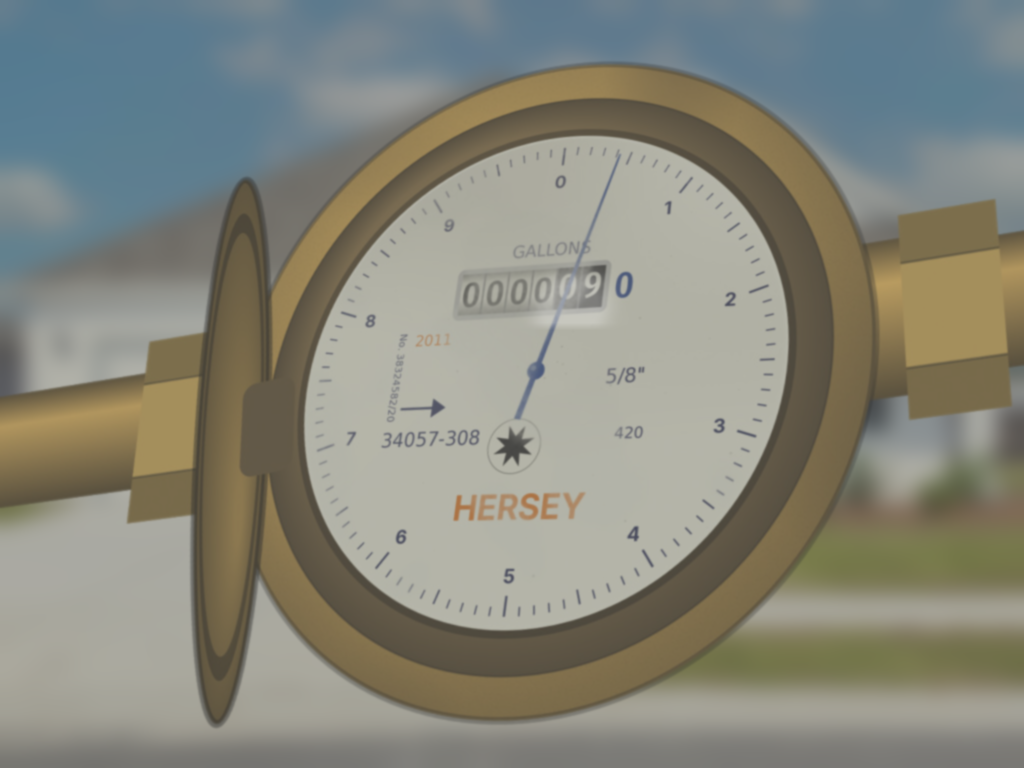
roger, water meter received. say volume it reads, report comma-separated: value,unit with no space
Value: 90.4,gal
